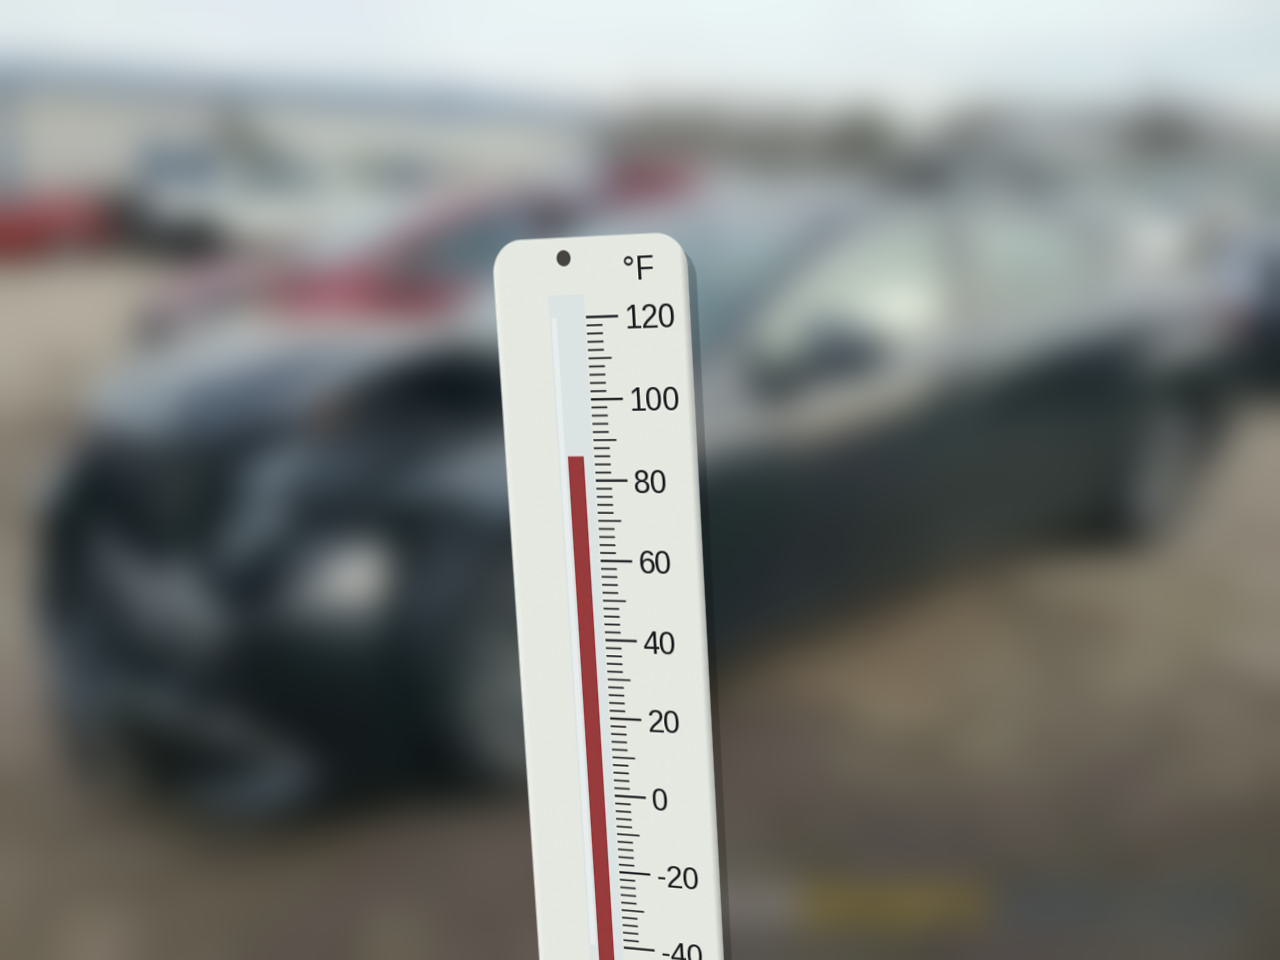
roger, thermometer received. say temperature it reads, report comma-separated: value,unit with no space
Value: 86,°F
